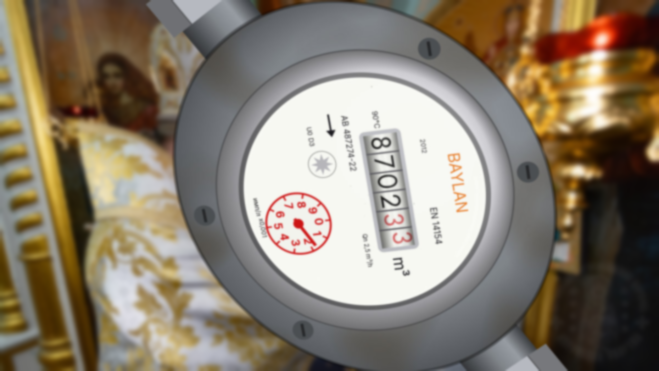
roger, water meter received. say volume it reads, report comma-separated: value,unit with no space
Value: 8702.331,m³
